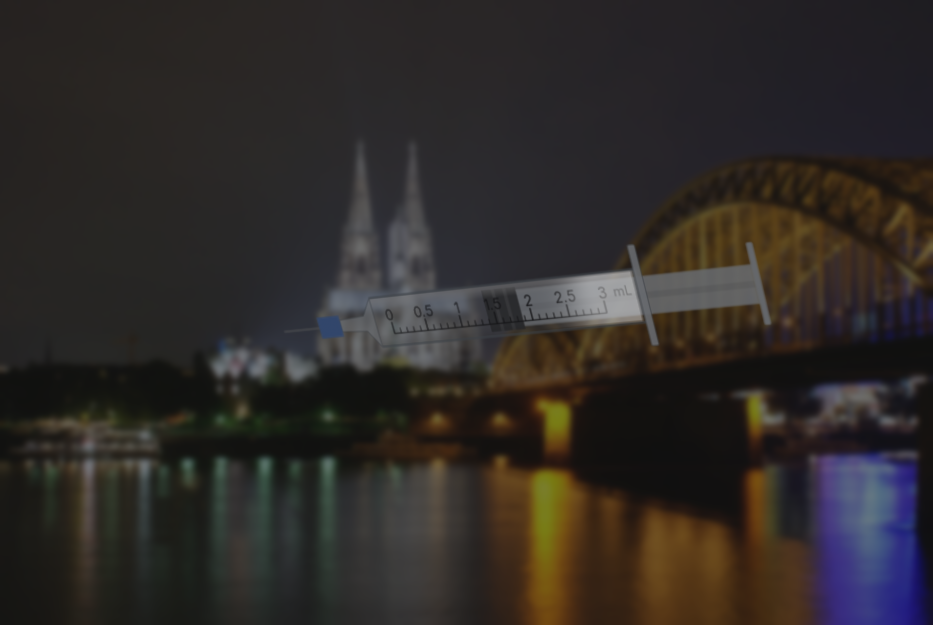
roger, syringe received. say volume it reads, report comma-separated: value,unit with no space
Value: 1.4,mL
